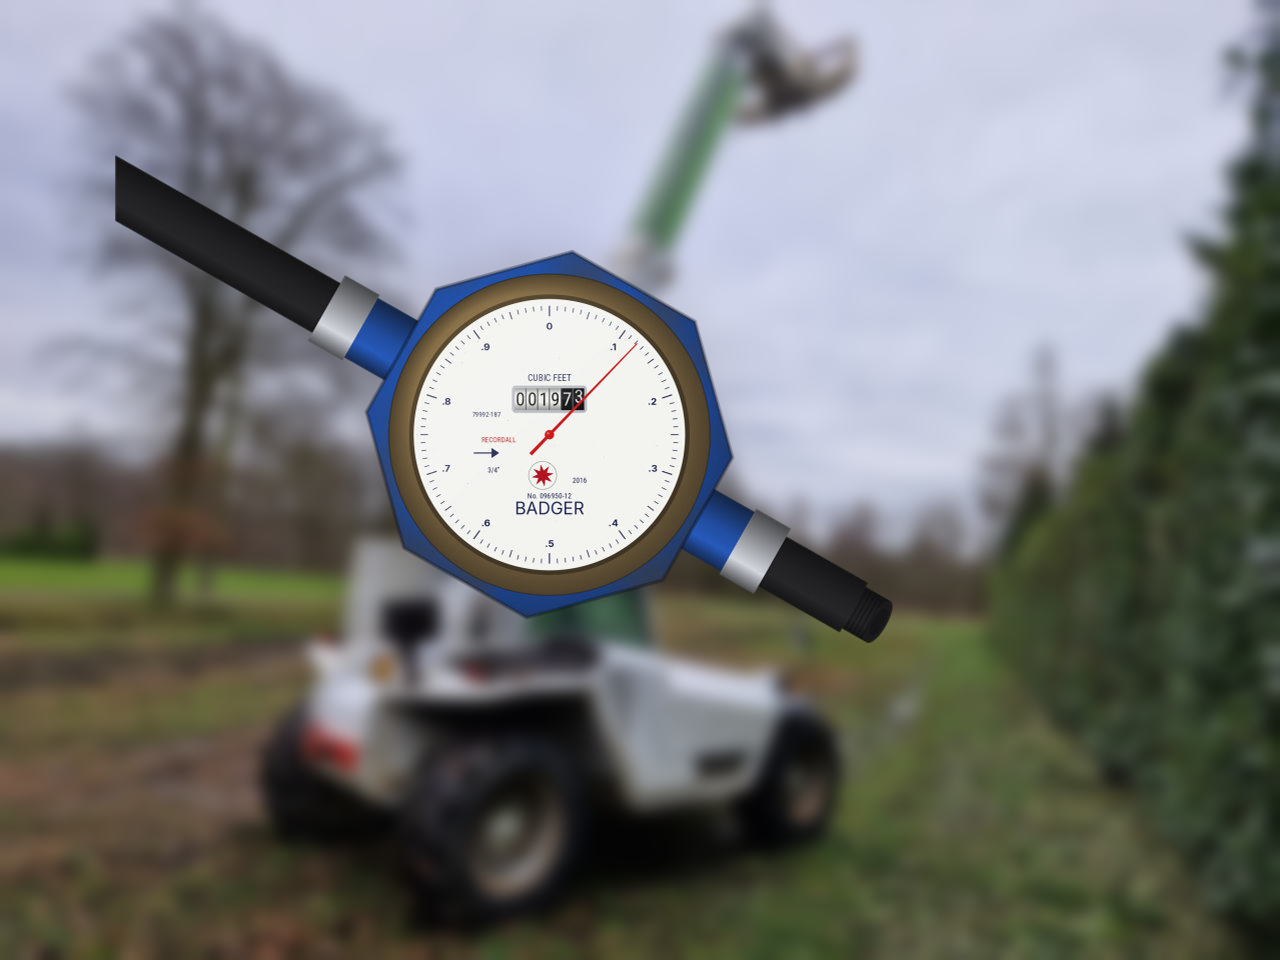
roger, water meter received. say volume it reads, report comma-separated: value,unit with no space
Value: 1973.12,ft³
